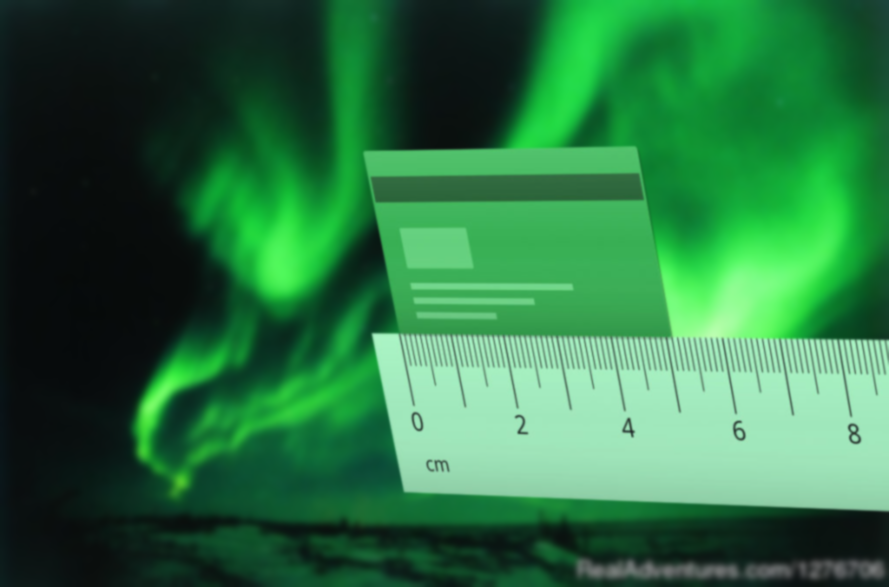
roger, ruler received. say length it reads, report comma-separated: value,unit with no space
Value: 5.1,cm
